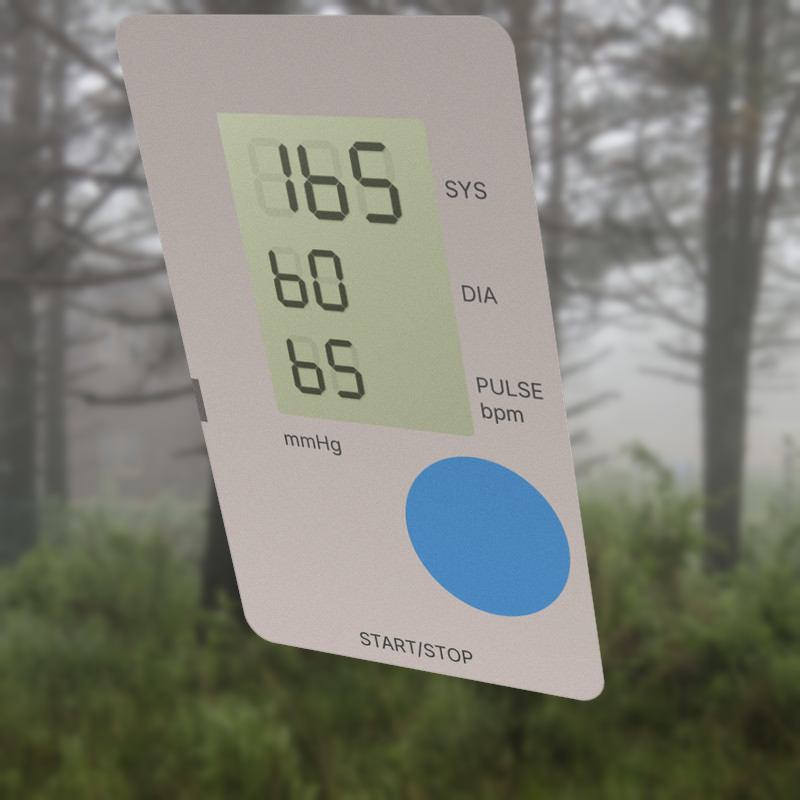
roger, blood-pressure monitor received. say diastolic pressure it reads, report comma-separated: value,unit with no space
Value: 60,mmHg
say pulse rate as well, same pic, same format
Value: 65,bpm
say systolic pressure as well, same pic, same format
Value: 165,mmHg
